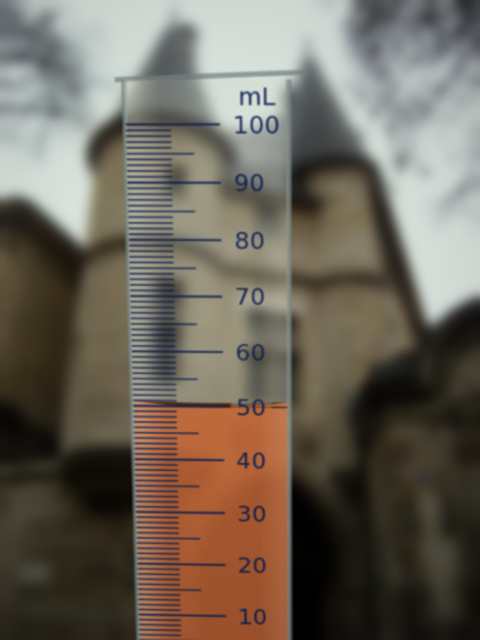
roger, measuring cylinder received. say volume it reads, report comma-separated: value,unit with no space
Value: 50,mL
